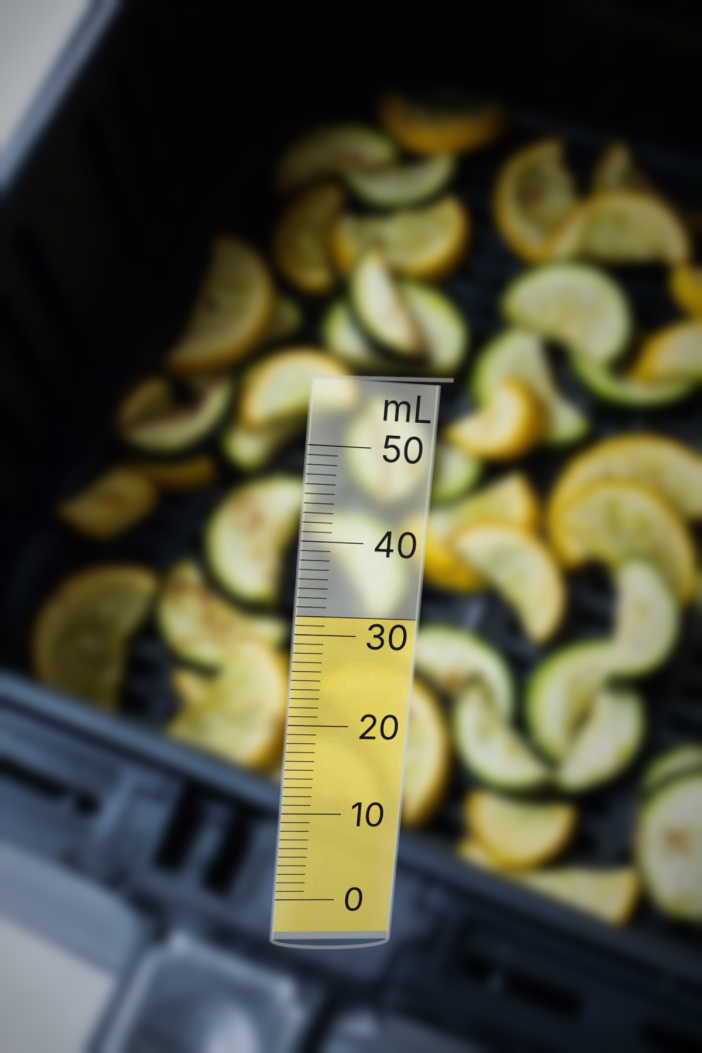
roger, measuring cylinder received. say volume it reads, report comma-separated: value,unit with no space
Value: 32,mL
